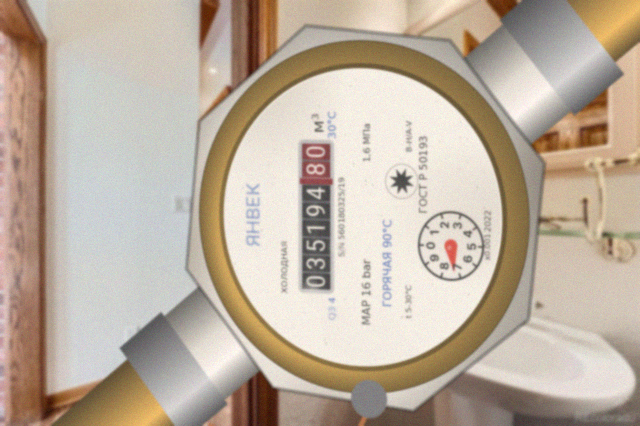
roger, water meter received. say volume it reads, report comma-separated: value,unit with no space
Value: 35194.807,m³
